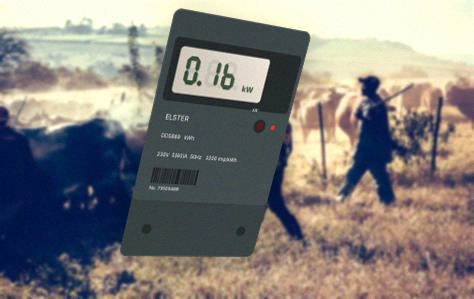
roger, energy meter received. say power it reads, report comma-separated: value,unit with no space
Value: 0.16,kW
